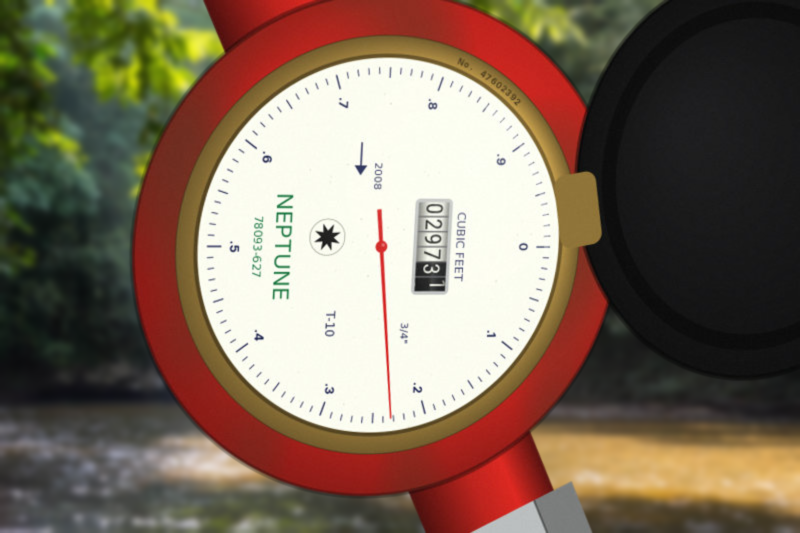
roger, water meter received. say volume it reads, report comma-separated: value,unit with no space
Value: 29731.23,ft³
